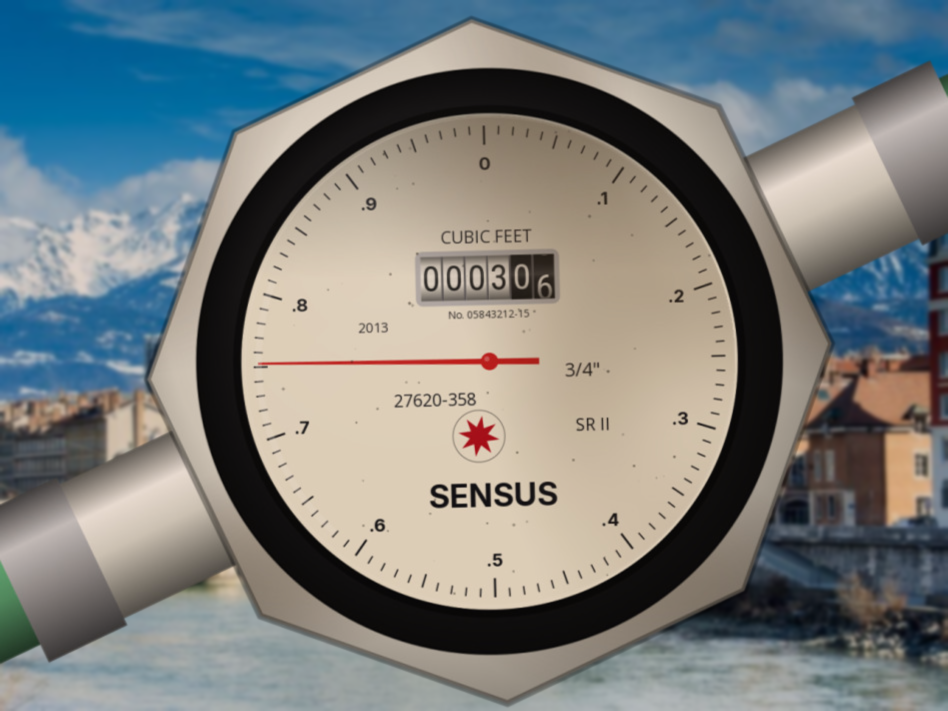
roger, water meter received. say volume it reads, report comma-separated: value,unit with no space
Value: 305.75,ft³
